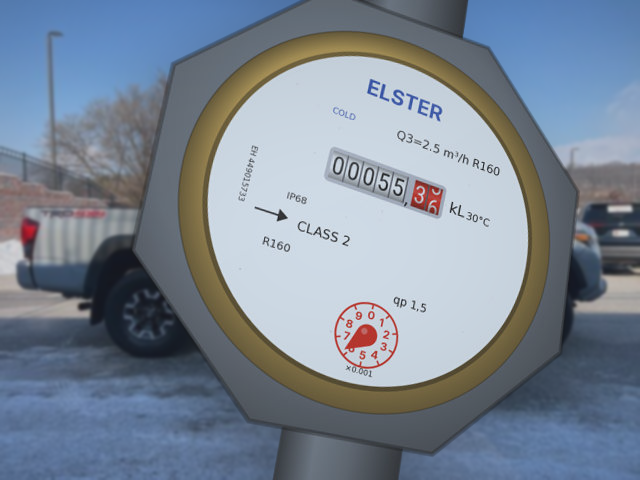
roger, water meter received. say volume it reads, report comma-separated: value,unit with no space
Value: 55.356,kL
